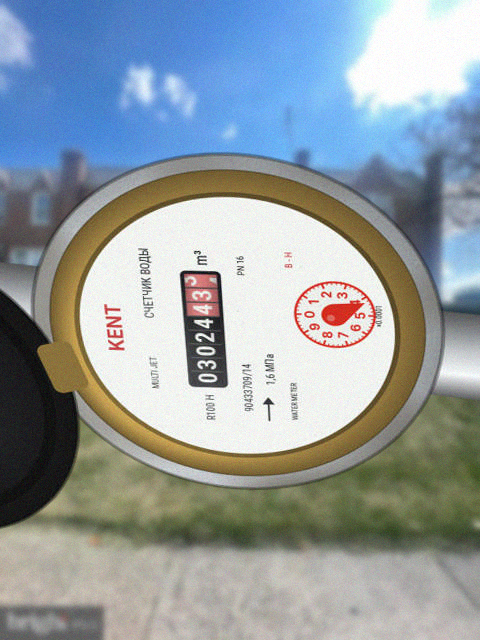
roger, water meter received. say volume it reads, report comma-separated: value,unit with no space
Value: 3024.4334,m³
